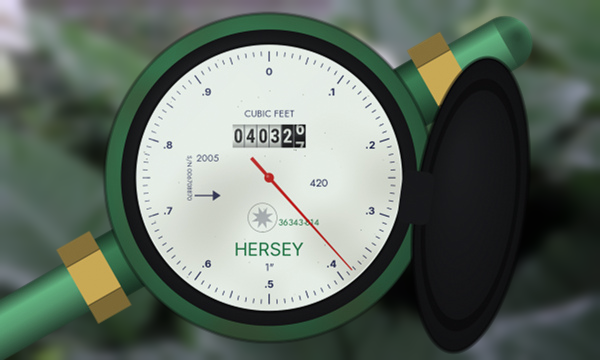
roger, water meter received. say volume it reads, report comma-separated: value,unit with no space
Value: 40326.38,ft³
